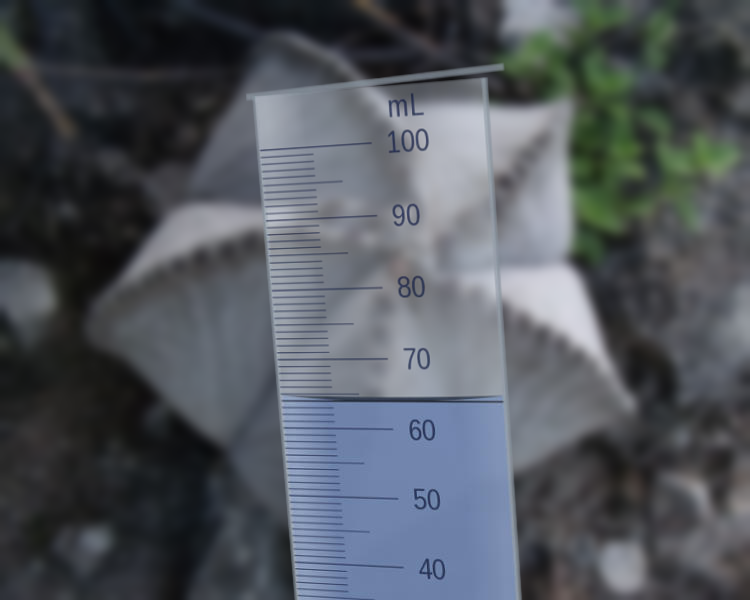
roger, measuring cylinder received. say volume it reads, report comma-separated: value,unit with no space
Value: 64,mL
